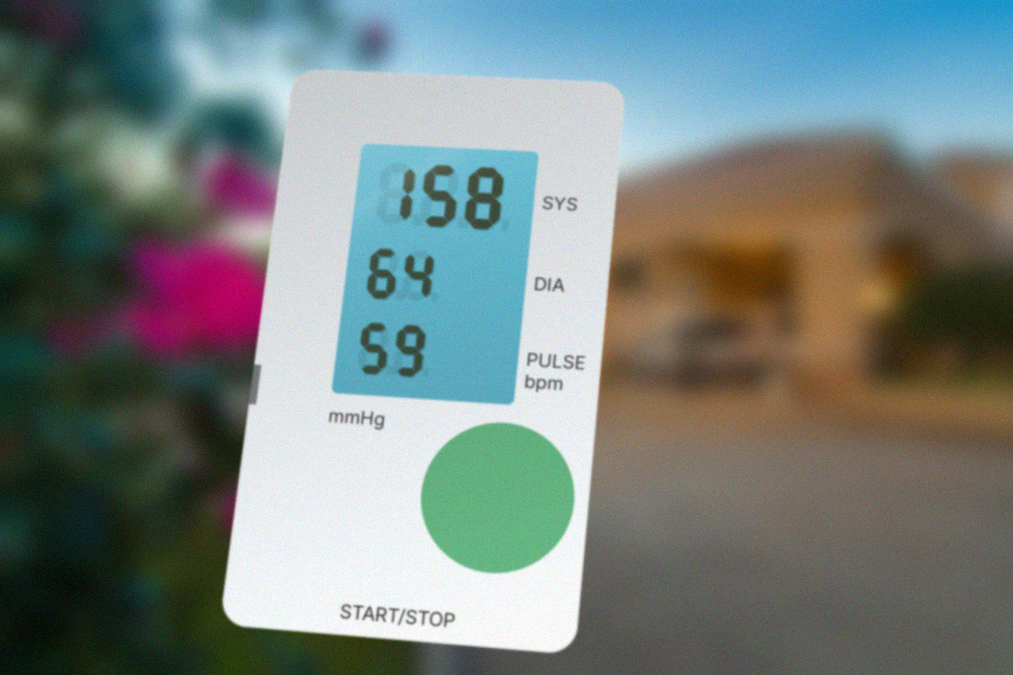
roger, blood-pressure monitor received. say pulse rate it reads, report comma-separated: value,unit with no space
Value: 59,bpm
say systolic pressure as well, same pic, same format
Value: 158,mmHg
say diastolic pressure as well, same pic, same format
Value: 64,mmHg
